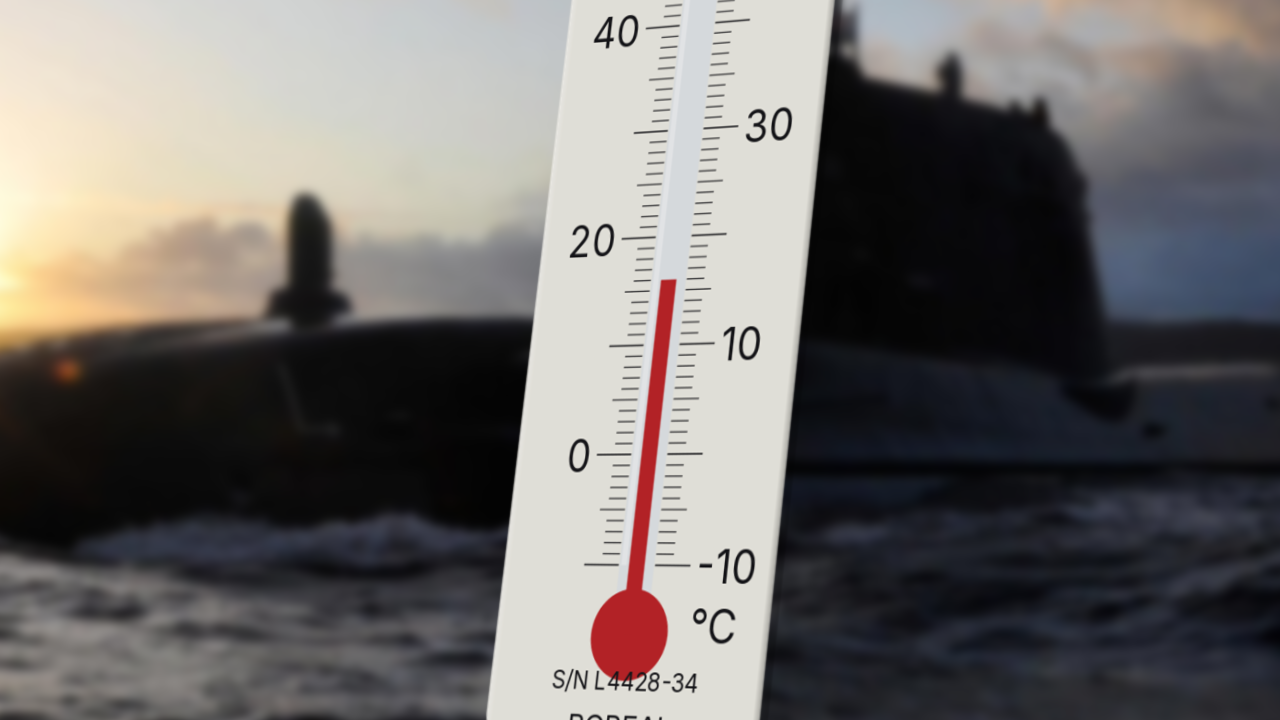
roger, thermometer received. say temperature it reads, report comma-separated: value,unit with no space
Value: 16,°C
